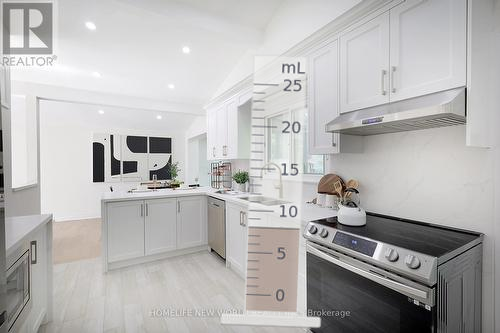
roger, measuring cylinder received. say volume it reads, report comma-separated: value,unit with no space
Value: 8,mL
